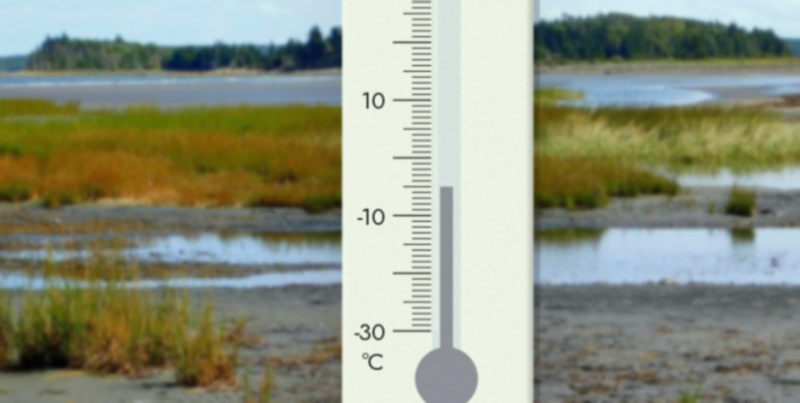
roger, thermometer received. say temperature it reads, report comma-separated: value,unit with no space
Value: -5,°C
